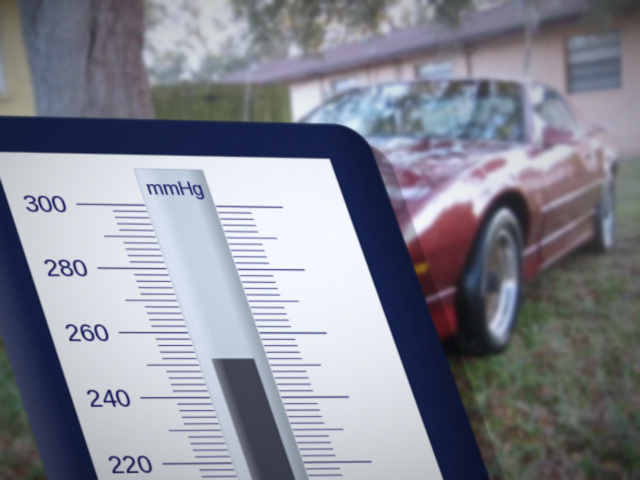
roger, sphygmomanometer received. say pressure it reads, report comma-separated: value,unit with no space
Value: 252,mmHg
